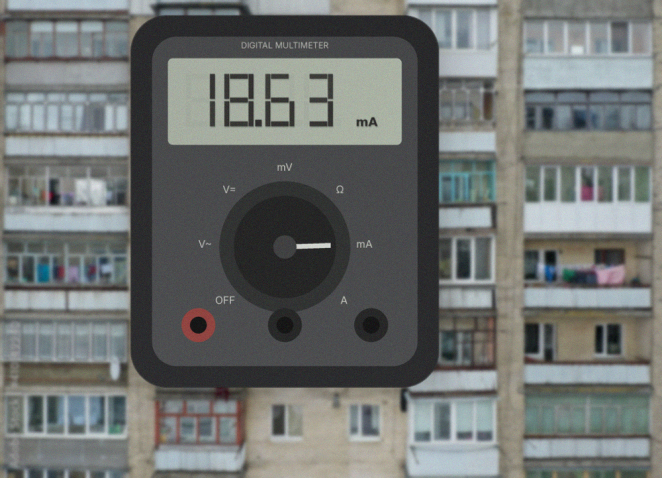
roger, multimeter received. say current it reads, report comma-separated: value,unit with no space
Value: 18.63,mA
